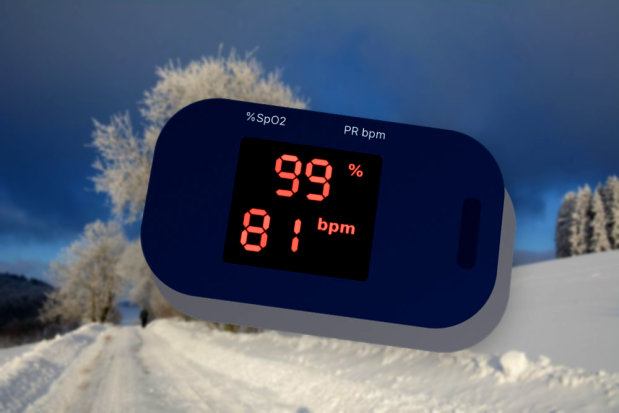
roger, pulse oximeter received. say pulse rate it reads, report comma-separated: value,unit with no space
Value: 81,bpm
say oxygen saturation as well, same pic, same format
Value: 99,%
